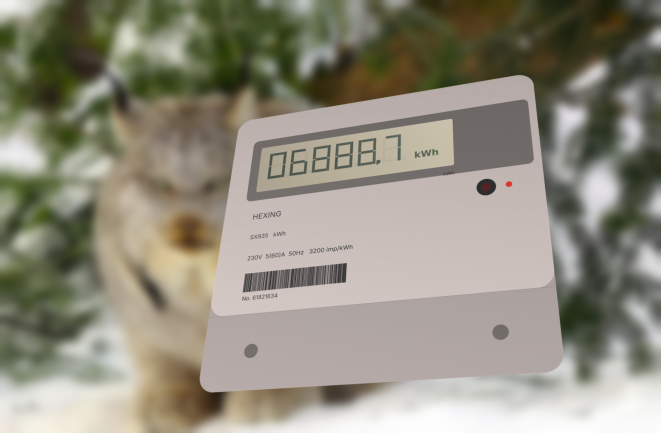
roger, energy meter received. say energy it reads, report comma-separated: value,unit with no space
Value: 6888.7,kWh
